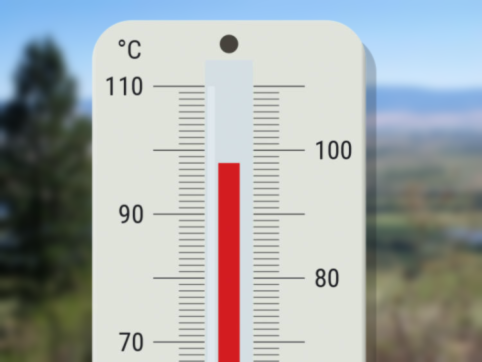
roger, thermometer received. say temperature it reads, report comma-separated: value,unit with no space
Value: 98,°C
